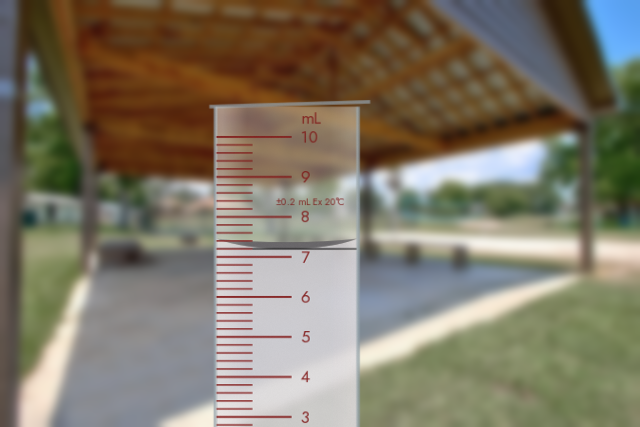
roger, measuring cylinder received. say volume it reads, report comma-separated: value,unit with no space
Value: 7.2,mL
